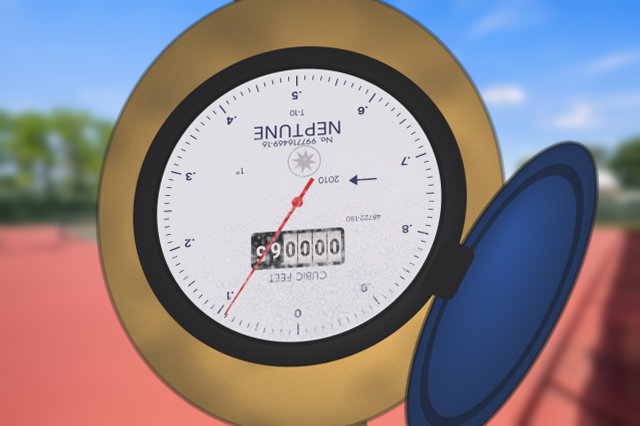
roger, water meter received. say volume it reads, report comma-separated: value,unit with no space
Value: 65.09,ft³
